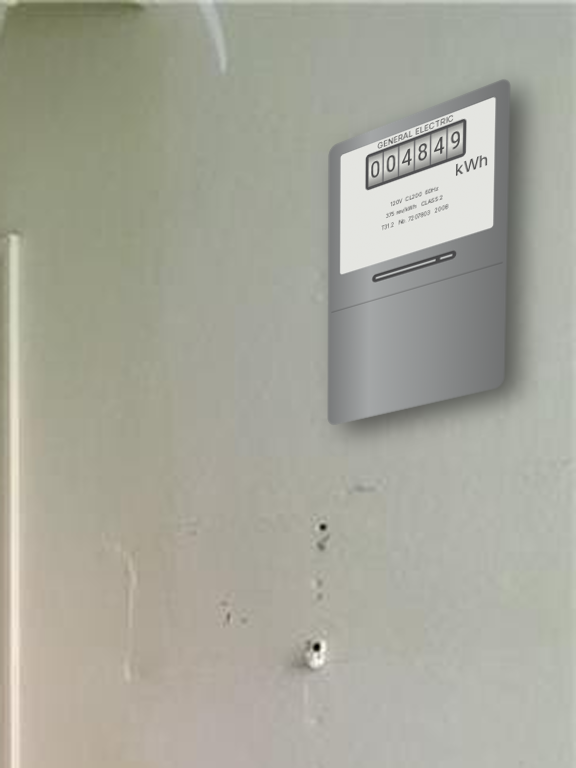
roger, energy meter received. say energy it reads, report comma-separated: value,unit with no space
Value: 4849,kWh
